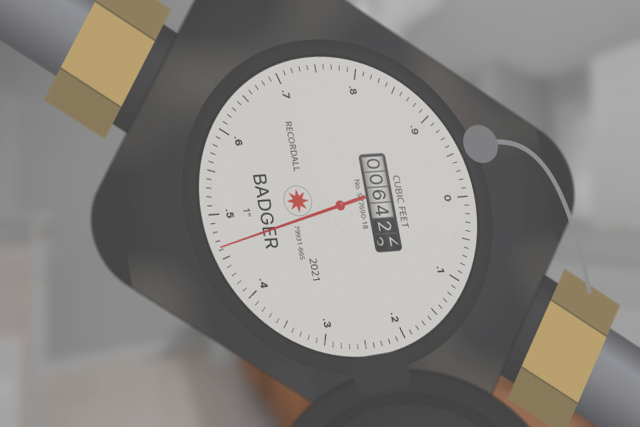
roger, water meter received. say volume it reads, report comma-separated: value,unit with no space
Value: 6422.46,ft³
